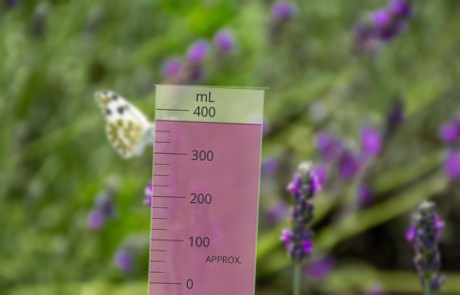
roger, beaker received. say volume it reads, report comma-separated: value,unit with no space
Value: 375,mL
